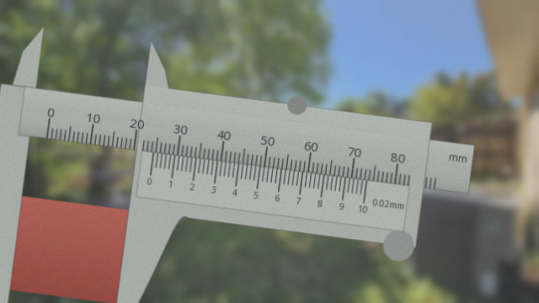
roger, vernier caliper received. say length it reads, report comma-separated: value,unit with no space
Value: 24.5,mm
